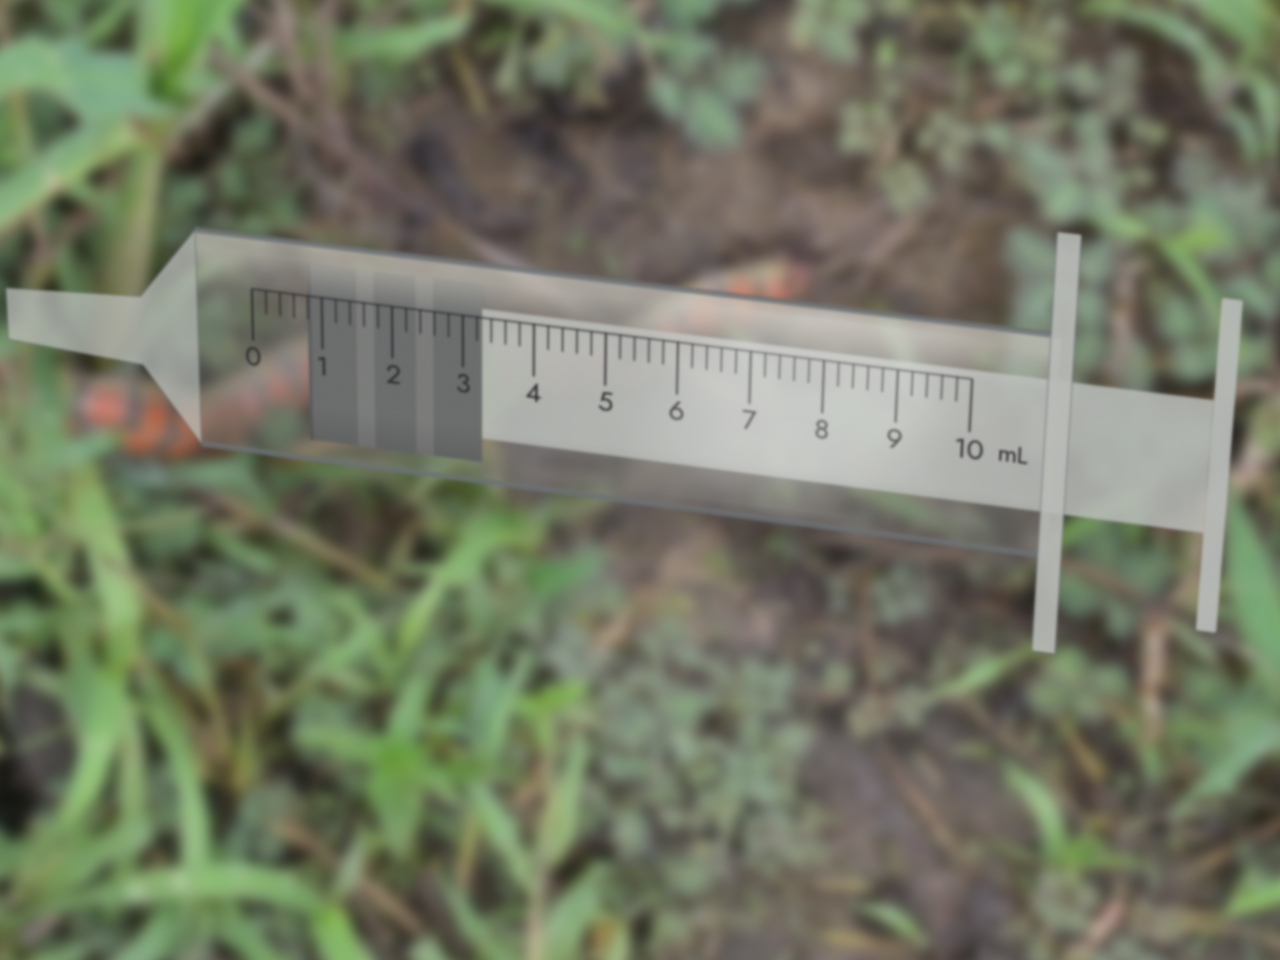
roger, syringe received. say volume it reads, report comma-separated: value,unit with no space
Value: 0.8,mL
